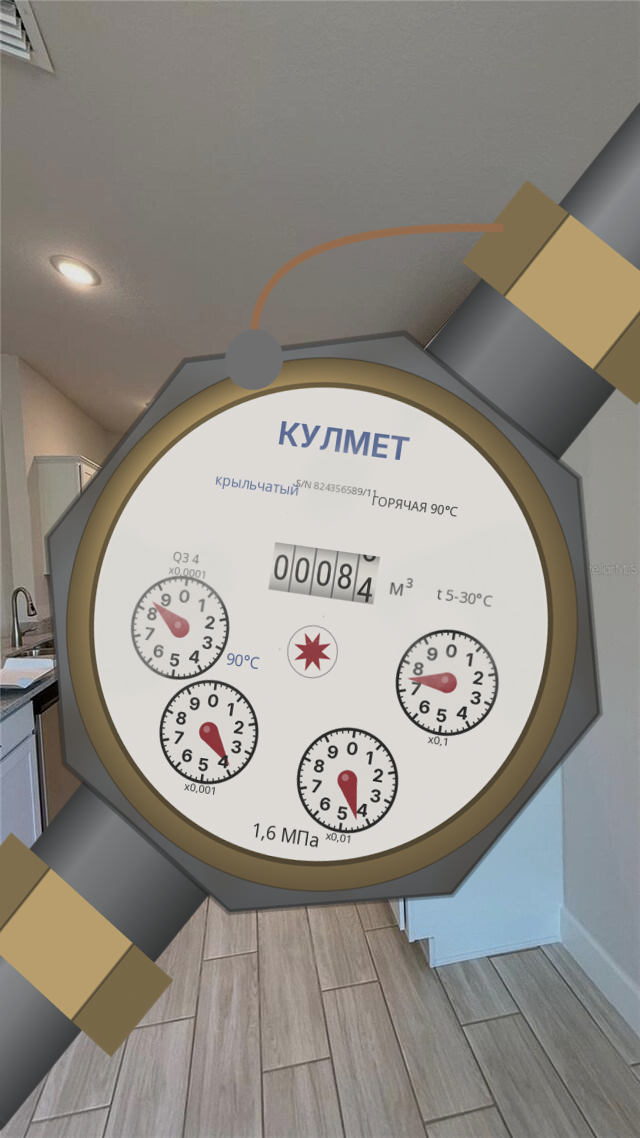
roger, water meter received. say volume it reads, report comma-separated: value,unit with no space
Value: 83.7438,m³
